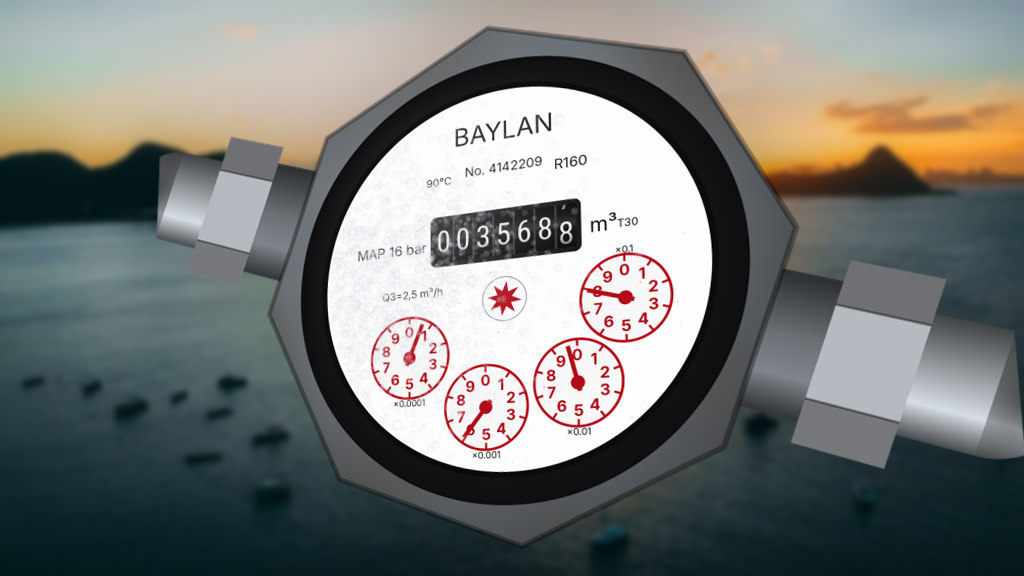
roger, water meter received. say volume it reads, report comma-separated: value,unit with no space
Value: 35687.7960,m³
